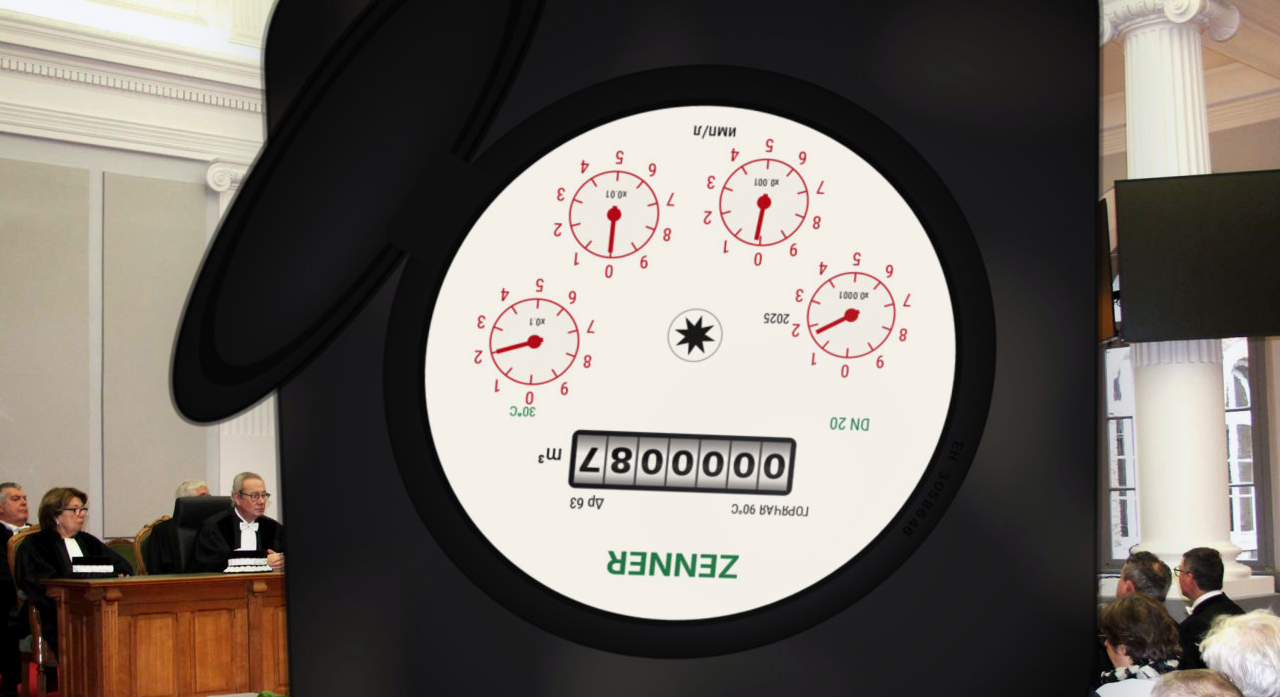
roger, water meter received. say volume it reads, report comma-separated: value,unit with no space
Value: 87.2001,m³
